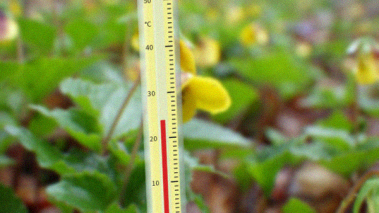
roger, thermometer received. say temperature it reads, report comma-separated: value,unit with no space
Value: 24,°C
